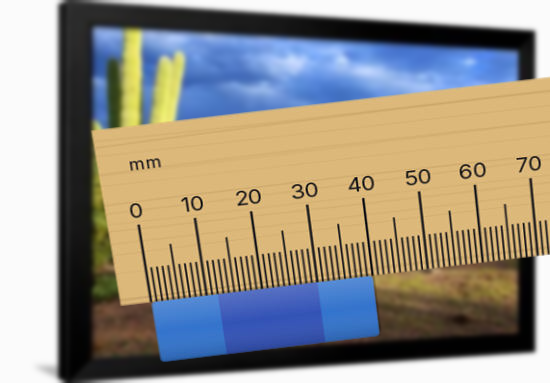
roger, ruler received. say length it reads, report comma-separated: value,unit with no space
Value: 40,mm
